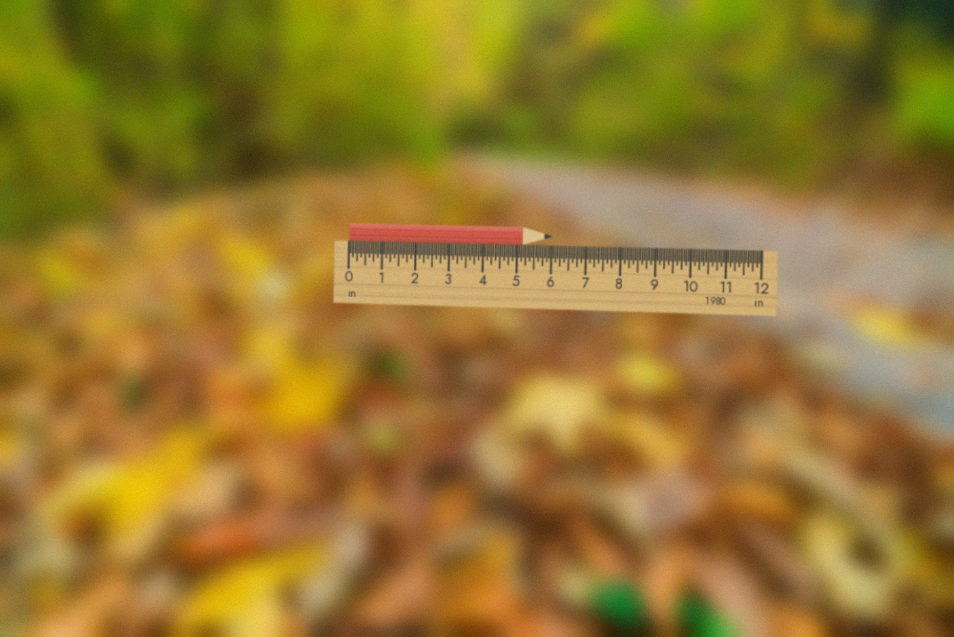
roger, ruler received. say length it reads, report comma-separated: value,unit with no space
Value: 6,in
